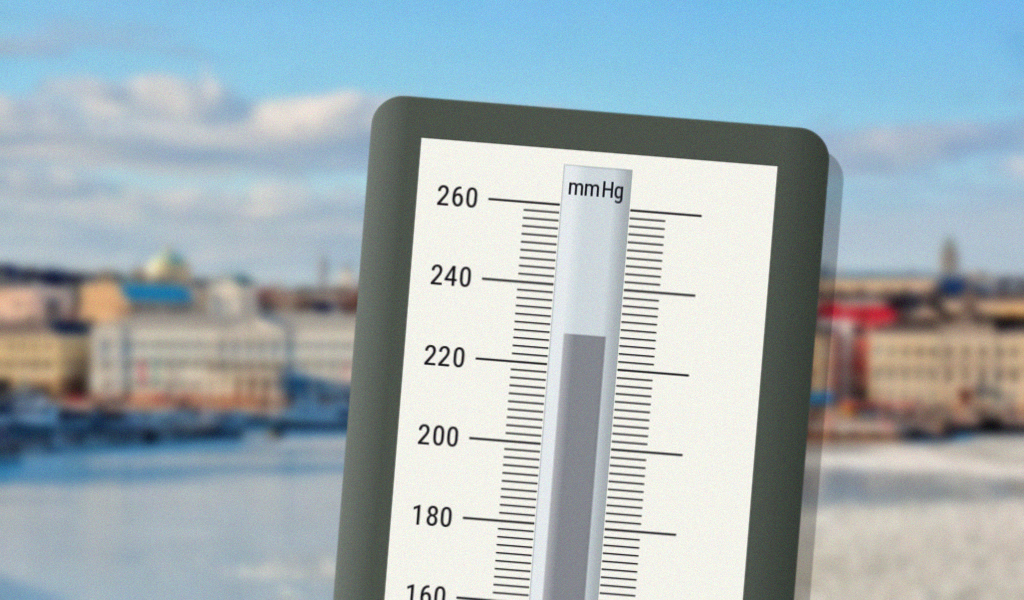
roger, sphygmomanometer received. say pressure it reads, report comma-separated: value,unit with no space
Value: 228,mmHg
